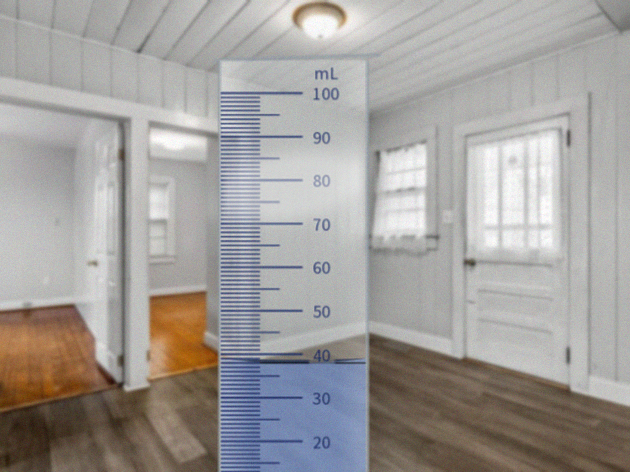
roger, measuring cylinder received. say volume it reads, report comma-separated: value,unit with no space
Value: 38,mL
